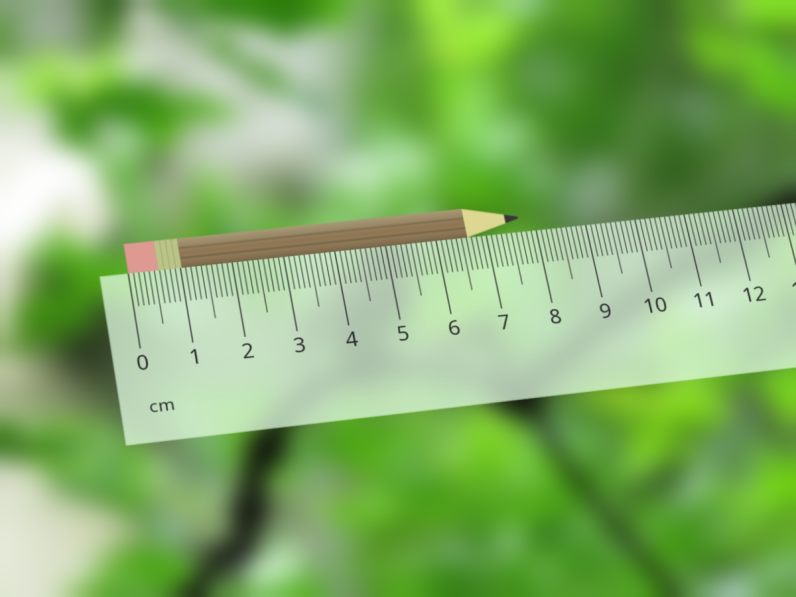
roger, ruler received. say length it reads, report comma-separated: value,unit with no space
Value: 7.7,cm
